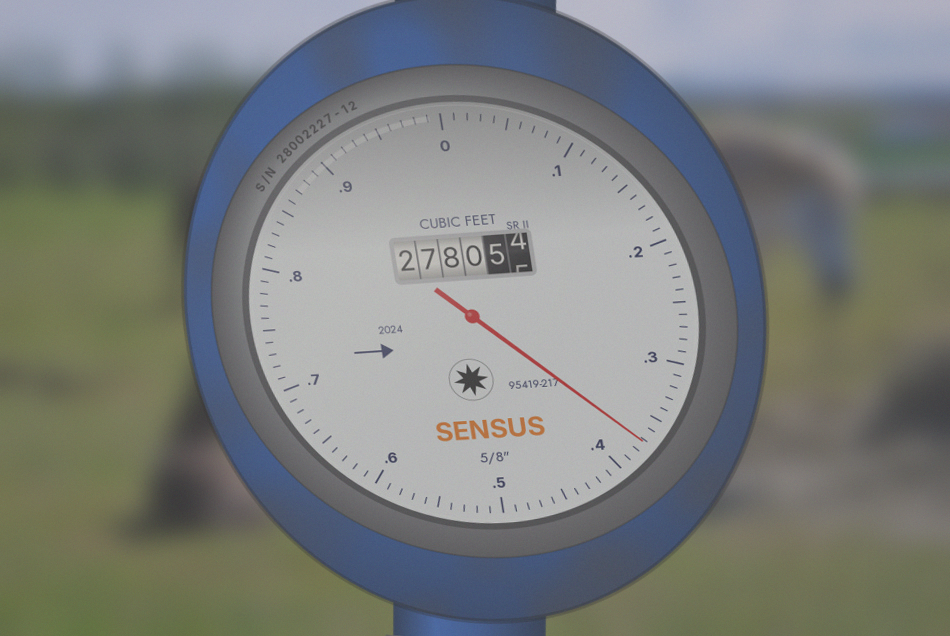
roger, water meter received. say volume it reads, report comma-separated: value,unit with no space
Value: 278054.37,ft³
